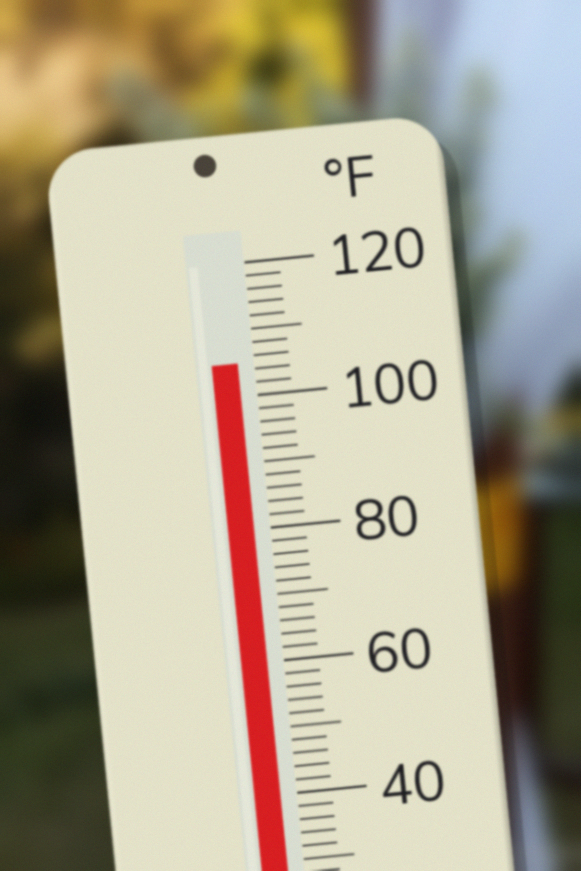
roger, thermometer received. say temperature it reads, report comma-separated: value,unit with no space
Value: 105,°F
